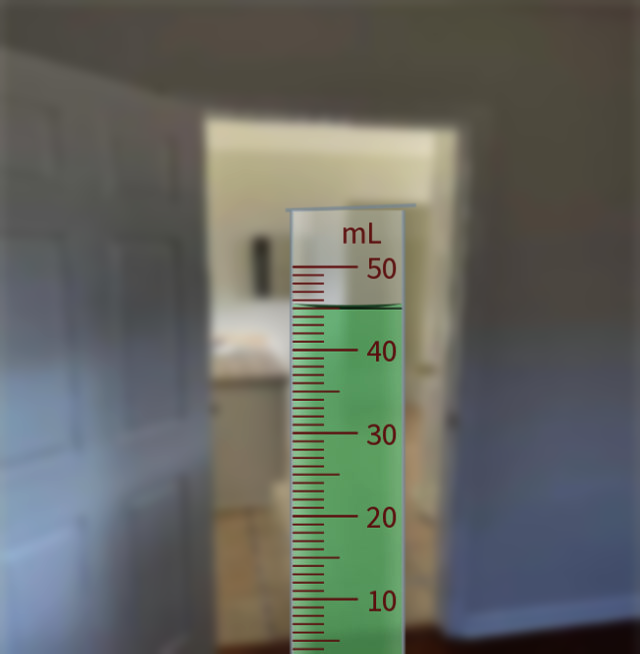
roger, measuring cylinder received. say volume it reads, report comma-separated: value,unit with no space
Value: 45,mL
